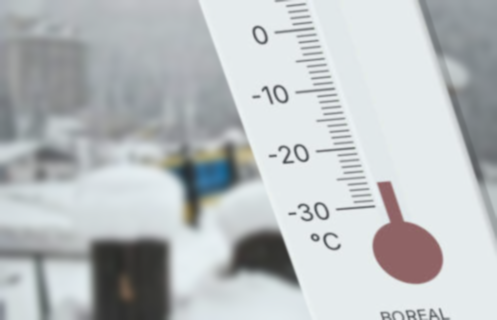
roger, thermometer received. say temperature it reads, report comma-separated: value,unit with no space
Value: -26,°C
